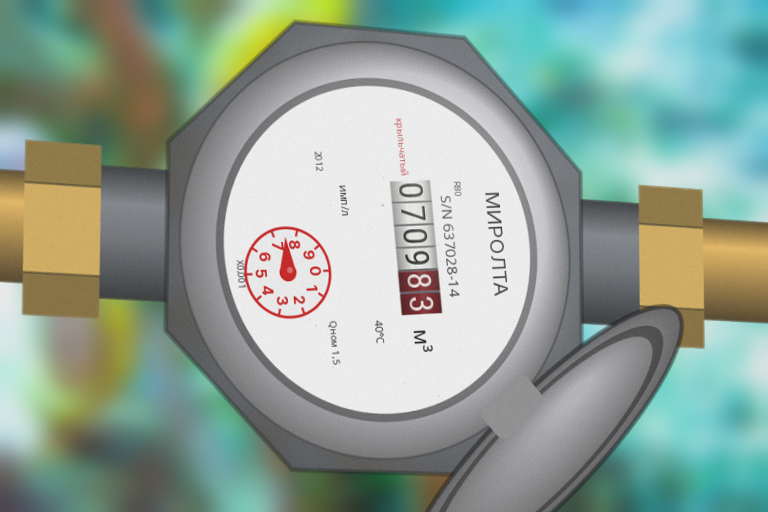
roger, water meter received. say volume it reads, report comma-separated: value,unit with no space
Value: 709.837,m³
